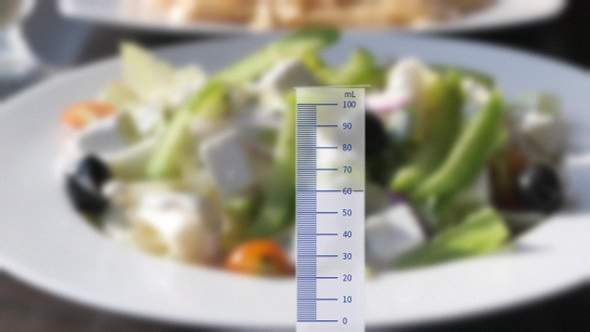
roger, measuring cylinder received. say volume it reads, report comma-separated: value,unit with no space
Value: 60,mL
